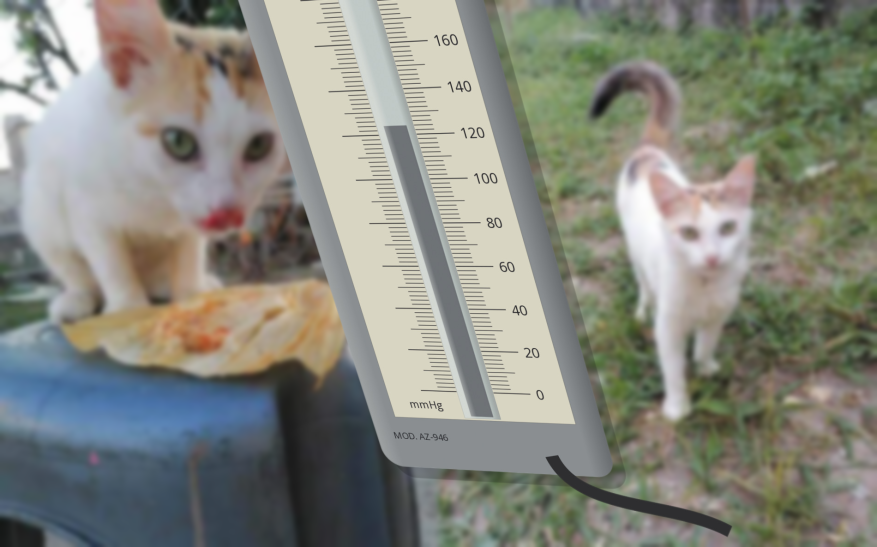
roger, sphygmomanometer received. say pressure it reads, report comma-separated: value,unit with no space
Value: 124,mmHg
